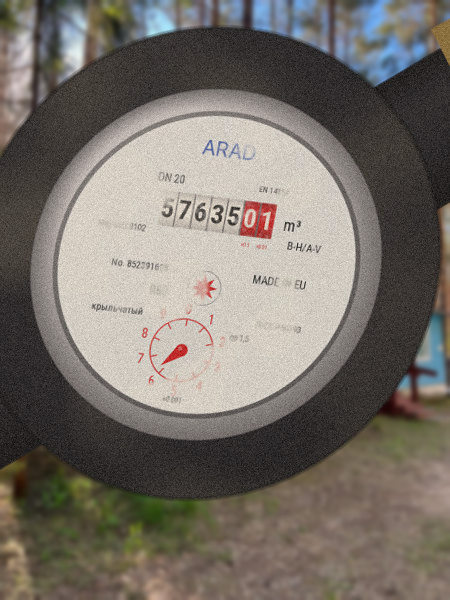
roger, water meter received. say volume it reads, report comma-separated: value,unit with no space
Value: 57635.016,m³
